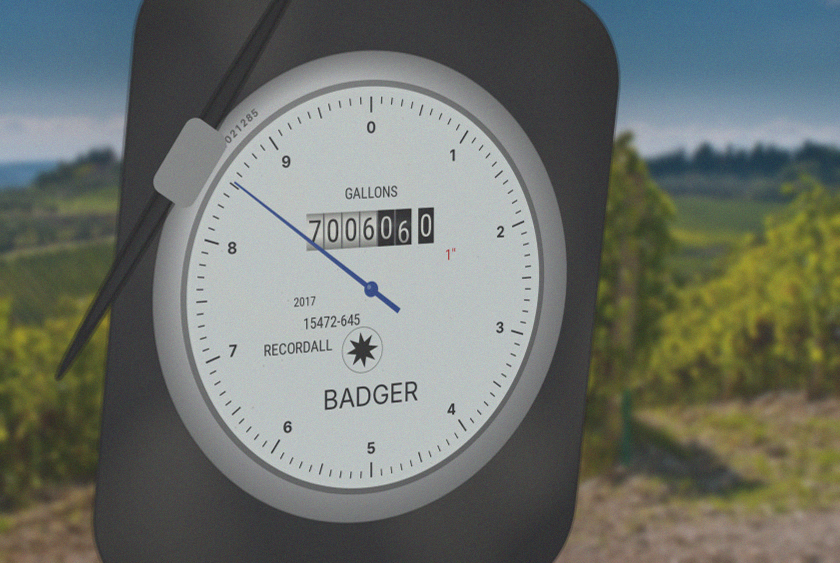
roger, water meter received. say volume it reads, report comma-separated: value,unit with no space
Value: 7006058.5,gal
